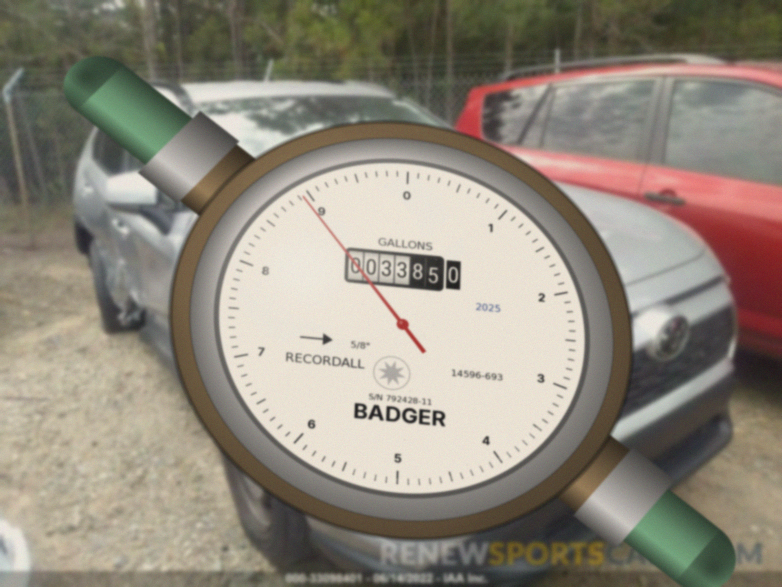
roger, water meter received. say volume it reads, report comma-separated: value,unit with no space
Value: 33848.9,gal
